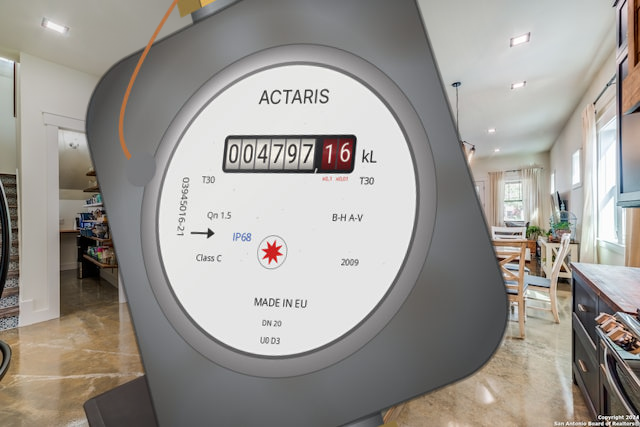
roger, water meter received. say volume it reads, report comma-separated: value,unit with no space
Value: 4797.16,kL
